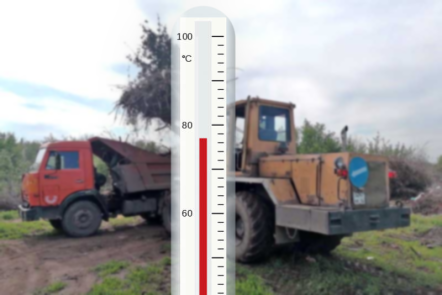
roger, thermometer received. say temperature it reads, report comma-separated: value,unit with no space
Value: 77,°C
